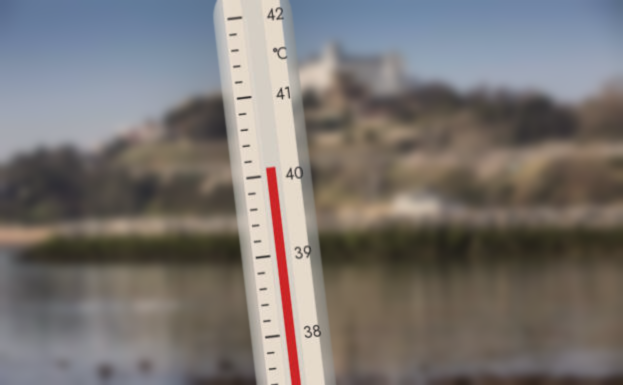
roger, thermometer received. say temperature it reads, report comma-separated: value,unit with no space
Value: 40.1,°C
